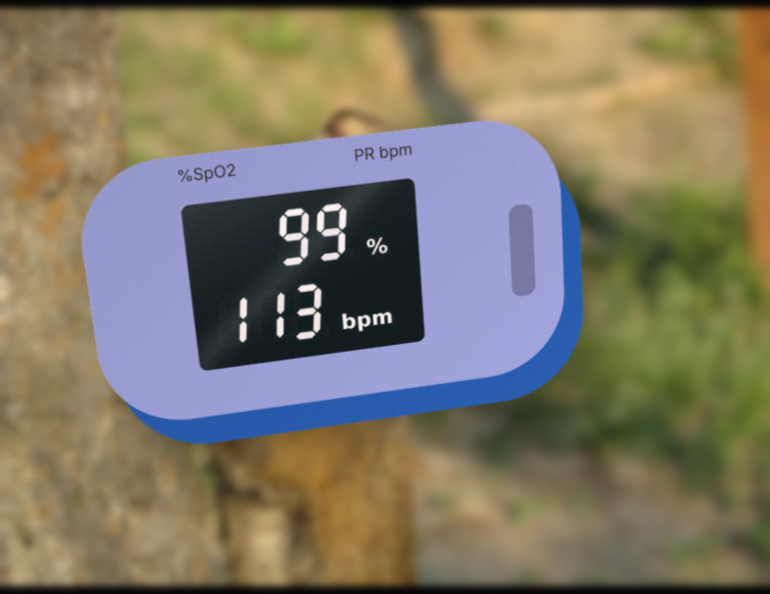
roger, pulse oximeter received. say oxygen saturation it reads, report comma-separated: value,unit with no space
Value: 99,%
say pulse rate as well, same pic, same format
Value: 113,bpm
